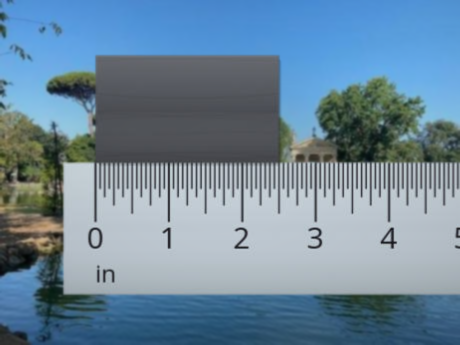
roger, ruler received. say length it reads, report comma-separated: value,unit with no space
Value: 2.5,in
